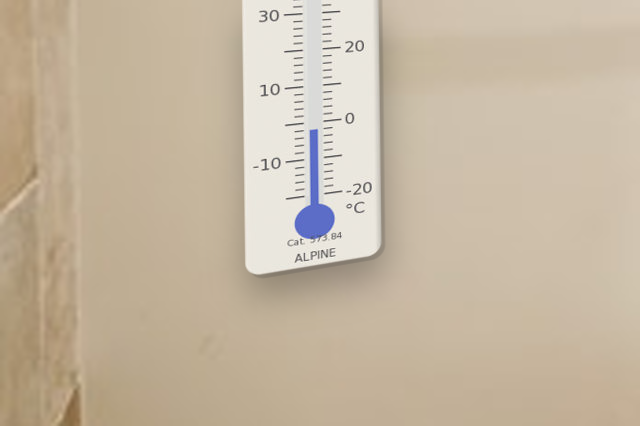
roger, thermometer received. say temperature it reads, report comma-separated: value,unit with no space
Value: -2,°C
